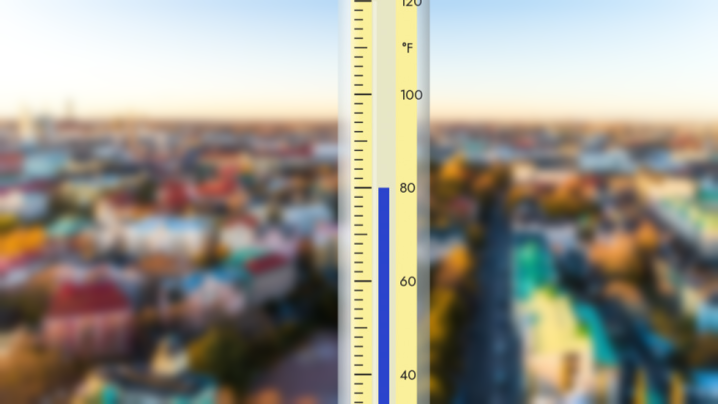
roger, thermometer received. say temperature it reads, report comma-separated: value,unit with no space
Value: 80,°F
